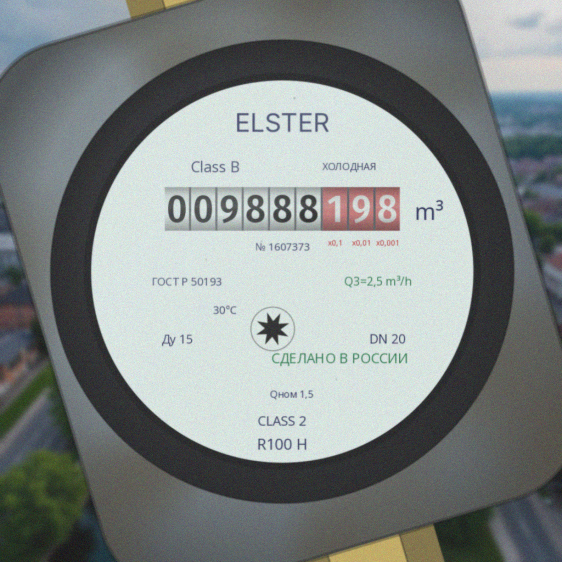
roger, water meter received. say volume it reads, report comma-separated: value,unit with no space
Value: 9888.198,m³
